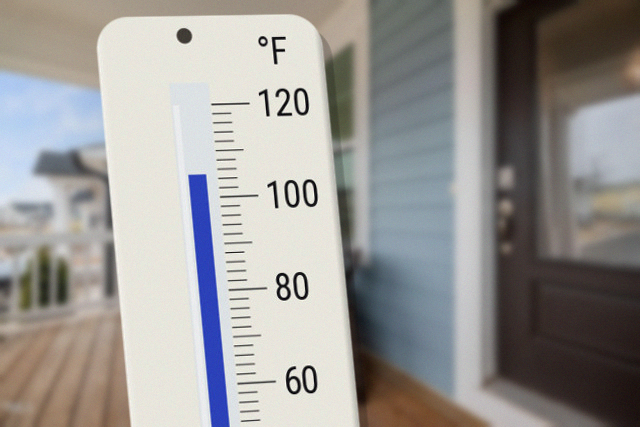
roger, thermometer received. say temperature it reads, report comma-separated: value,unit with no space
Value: 105,°F
